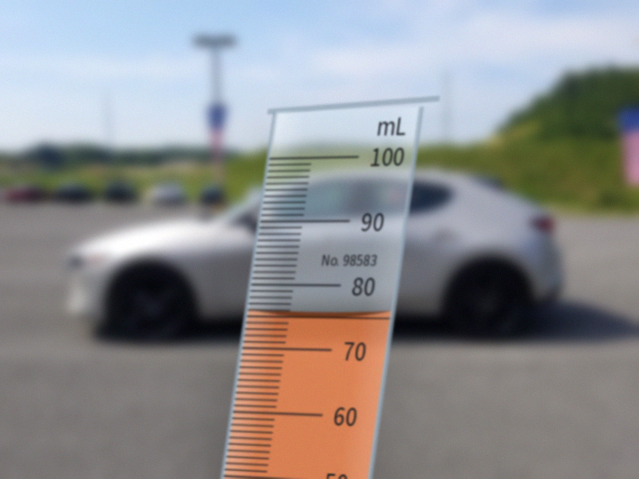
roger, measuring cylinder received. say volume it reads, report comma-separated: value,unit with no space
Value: 75,mL
